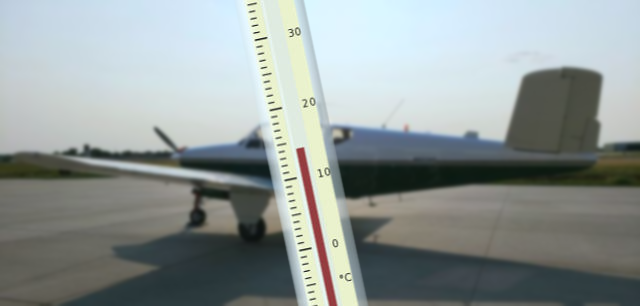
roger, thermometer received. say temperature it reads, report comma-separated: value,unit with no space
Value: 14,°C
